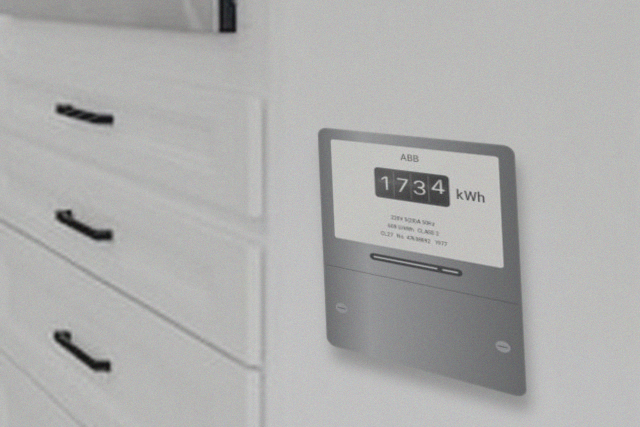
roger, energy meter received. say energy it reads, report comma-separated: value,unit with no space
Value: 1734,kWh
